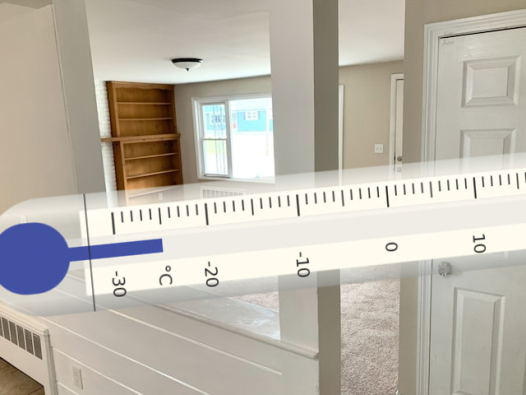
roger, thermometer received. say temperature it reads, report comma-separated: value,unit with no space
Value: -25,°C
